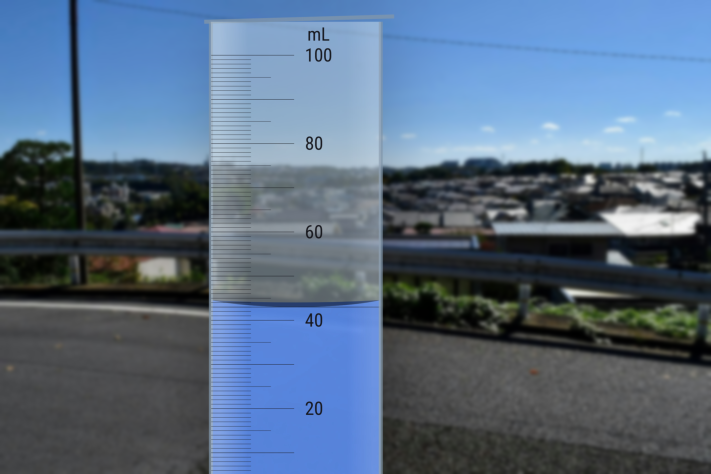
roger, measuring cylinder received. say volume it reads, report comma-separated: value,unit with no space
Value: 43,mL
